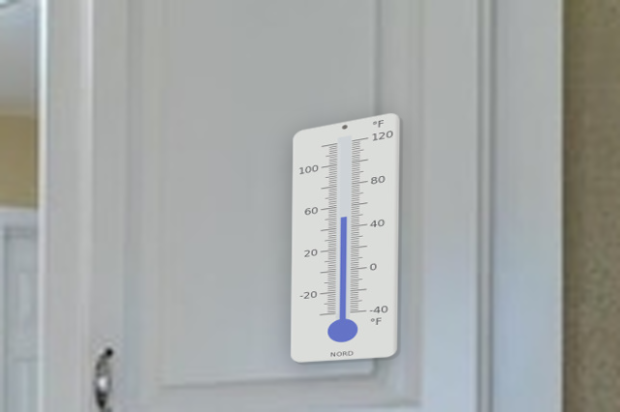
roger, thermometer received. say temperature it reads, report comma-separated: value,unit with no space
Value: 50,°F
